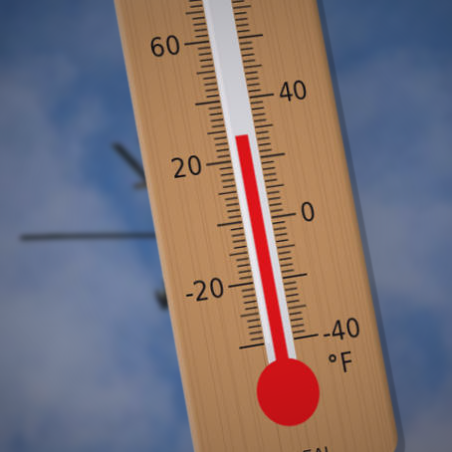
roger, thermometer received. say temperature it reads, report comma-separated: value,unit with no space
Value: 28,°F
